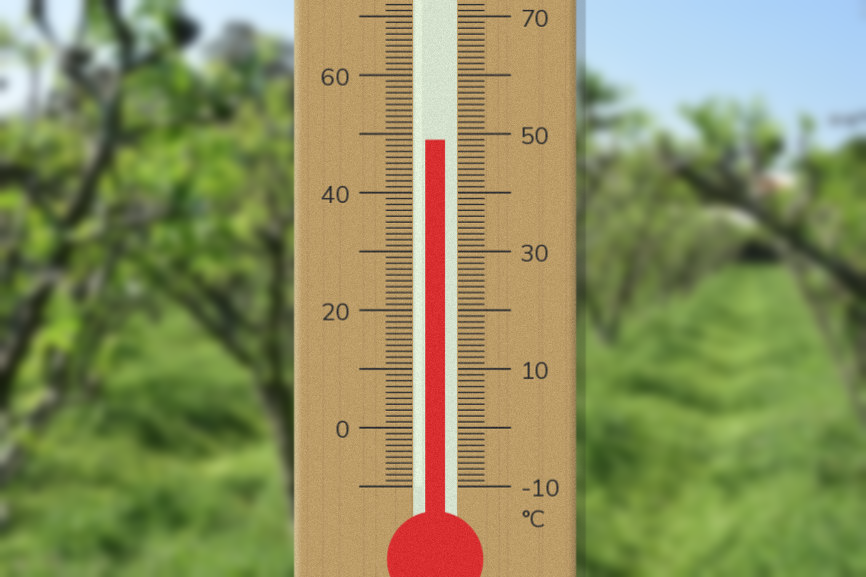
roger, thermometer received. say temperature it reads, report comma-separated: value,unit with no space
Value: 49,°C
